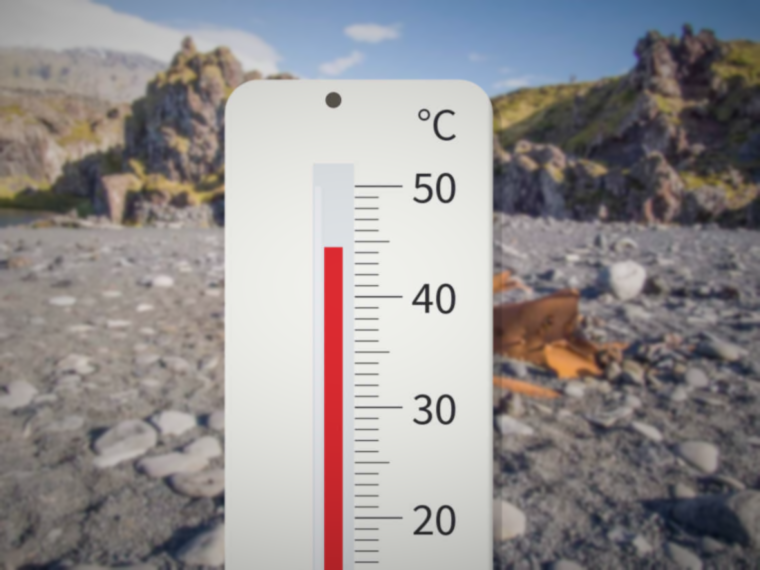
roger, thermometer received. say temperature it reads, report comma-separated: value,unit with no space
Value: 44.5,°C
